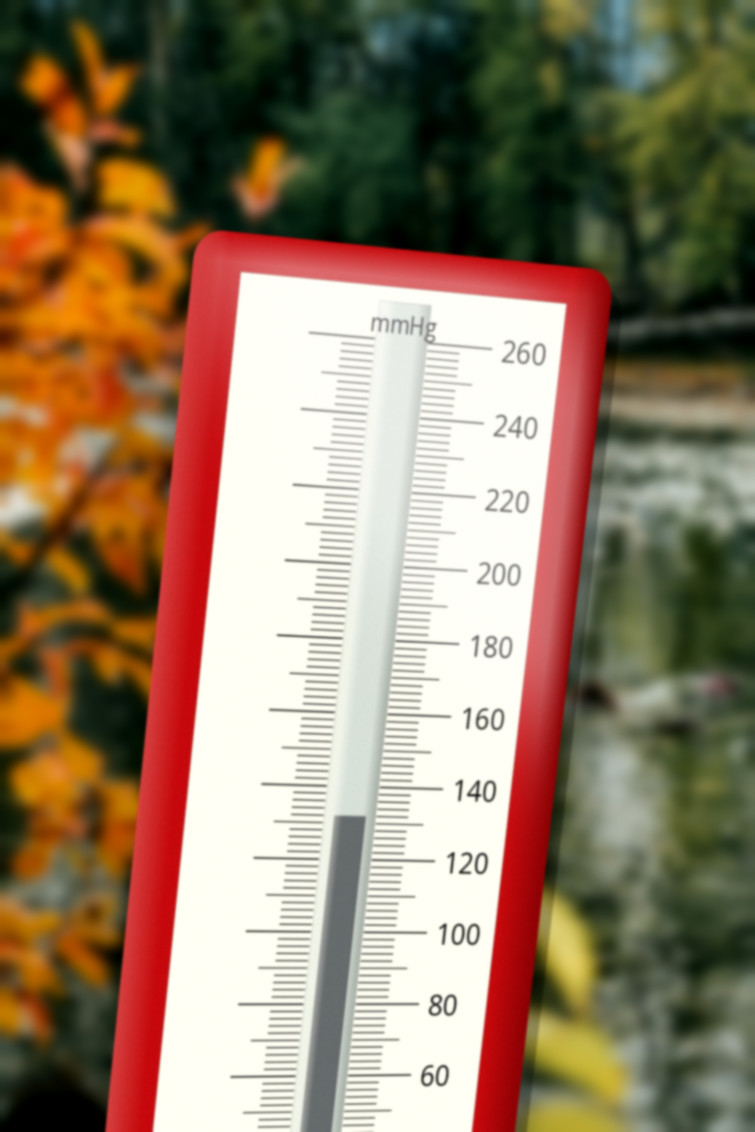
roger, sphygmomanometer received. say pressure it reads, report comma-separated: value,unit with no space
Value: 132,mmHg
